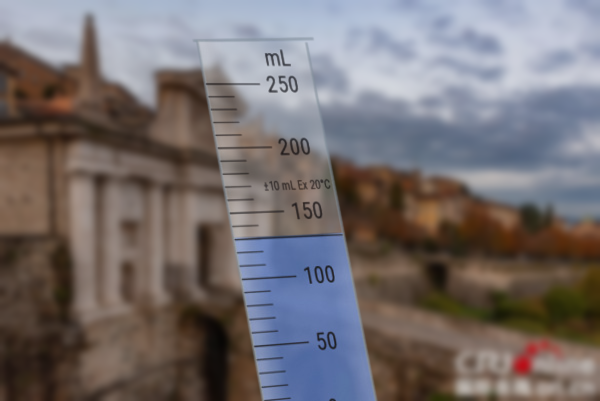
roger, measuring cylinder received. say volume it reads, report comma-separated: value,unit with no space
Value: 130,mL
